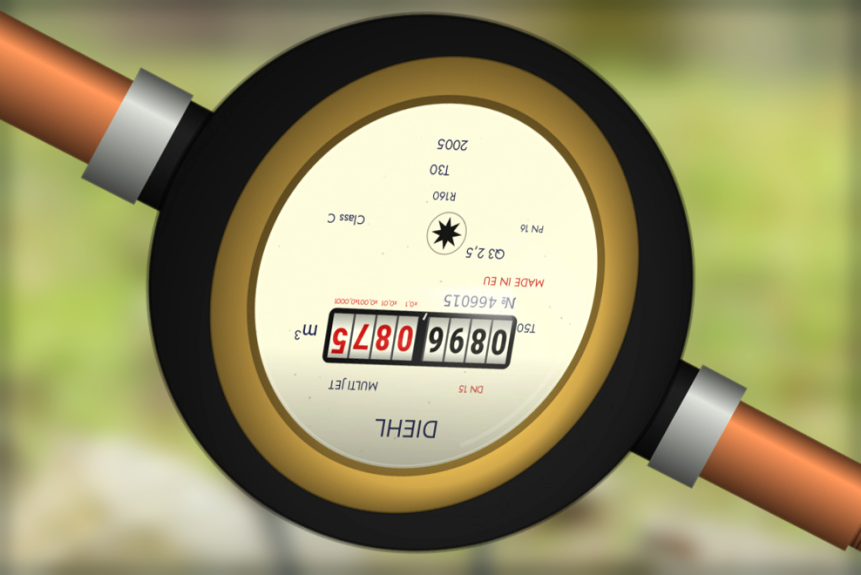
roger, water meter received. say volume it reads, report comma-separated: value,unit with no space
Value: 896.0875,m³
